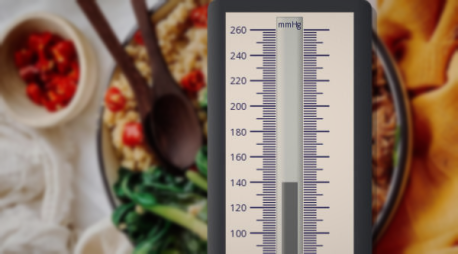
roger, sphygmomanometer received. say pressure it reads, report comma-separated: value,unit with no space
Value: 140,mmHg
